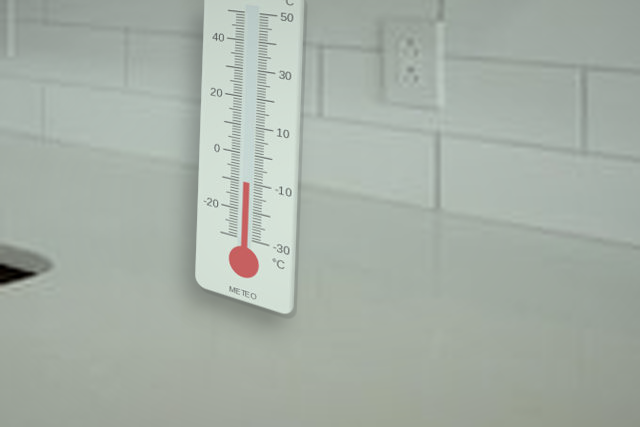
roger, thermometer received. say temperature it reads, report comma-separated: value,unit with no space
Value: -10,°C
